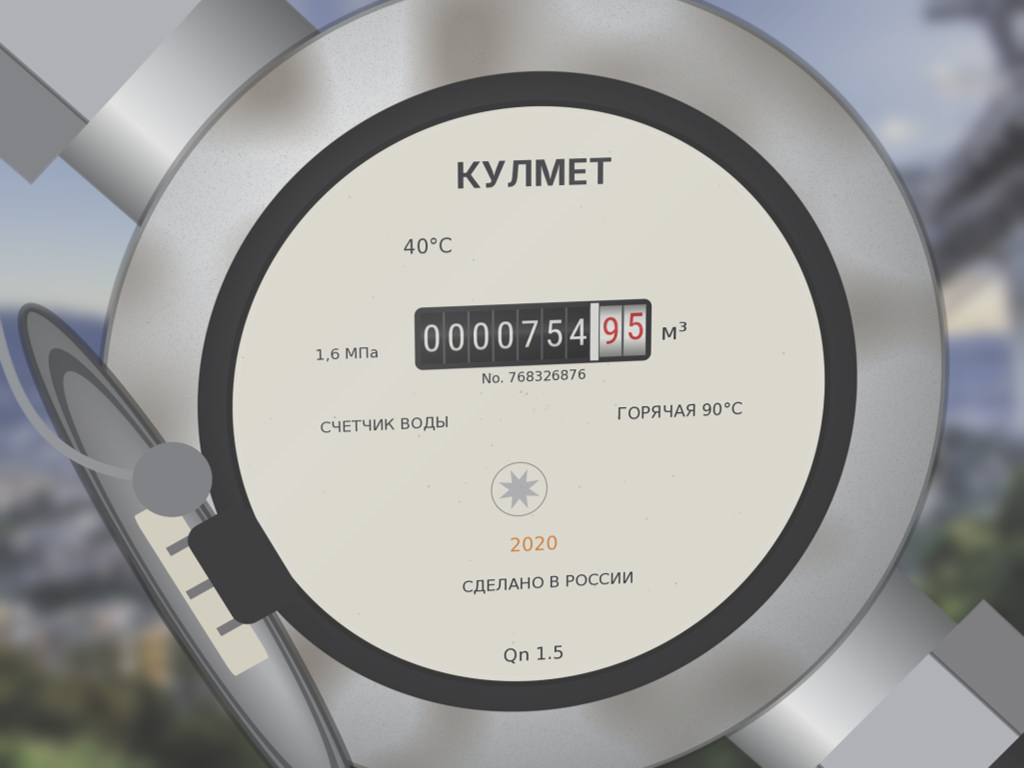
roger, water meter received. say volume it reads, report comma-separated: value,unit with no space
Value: 754.95,m³
